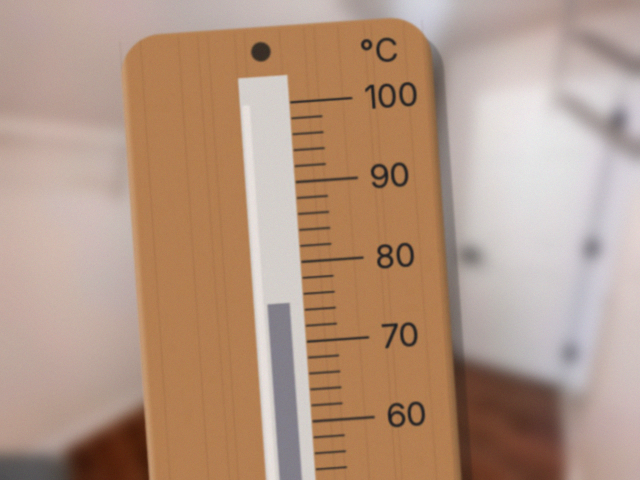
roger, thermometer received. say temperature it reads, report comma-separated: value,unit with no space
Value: 75,°C
